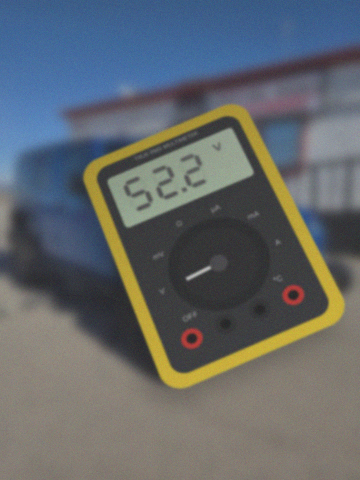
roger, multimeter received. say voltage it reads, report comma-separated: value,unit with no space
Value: 52.2,V
